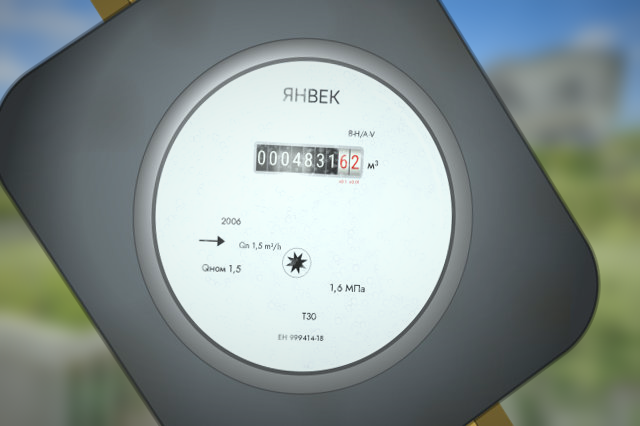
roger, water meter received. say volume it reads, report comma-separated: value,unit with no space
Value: 4831.62,m³
